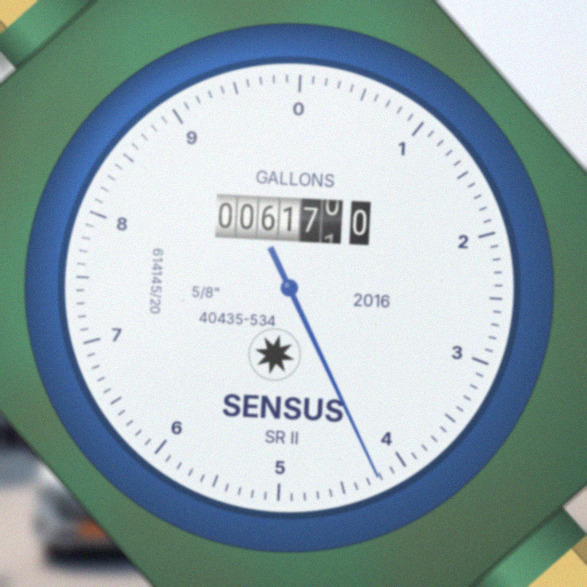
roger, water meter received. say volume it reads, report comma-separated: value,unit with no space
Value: 61704.2,gal
